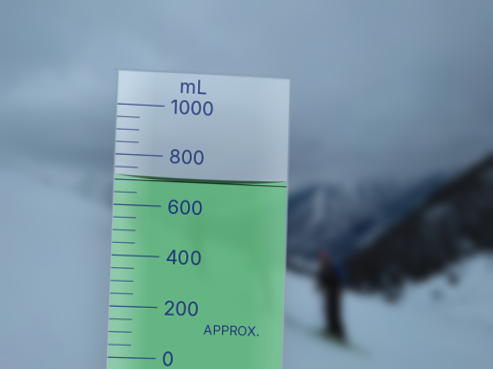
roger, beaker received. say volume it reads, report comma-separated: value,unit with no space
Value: 700,mL
